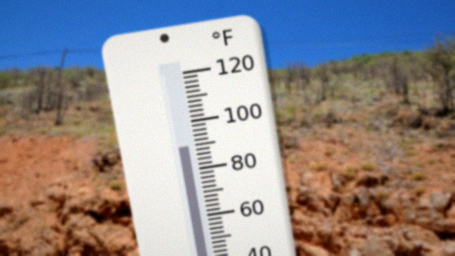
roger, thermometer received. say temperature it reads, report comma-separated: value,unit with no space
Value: 90,°F
